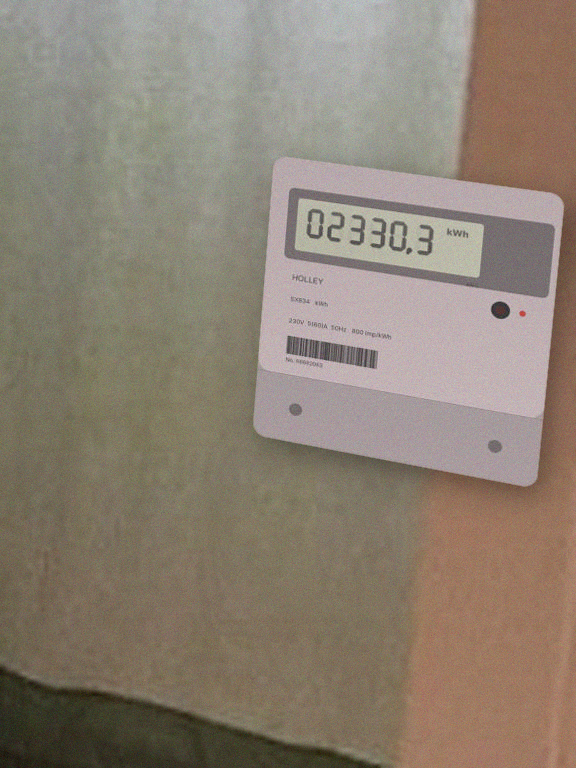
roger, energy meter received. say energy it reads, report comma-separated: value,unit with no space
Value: 2330.3,kWh
